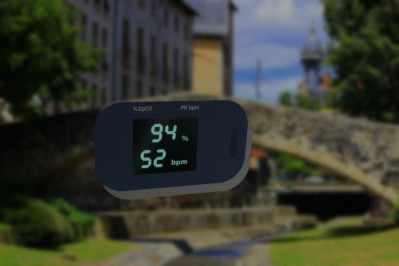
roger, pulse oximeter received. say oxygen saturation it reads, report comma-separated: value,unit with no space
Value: 94,%
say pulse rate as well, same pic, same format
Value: 52,bpm
